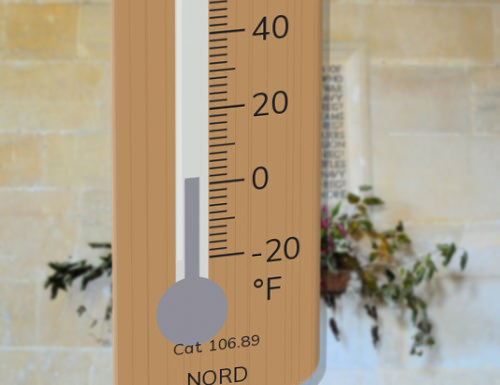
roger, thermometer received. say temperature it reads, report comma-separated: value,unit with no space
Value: 2,°F
